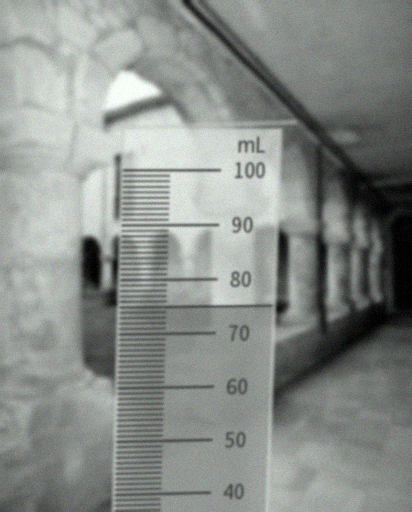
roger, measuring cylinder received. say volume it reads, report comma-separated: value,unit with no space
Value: 75,mL
